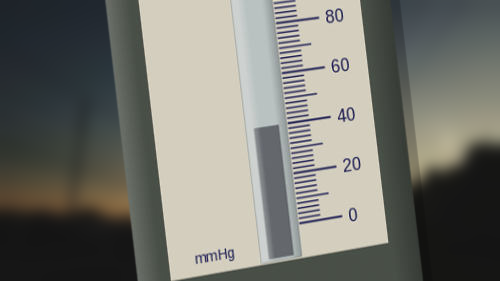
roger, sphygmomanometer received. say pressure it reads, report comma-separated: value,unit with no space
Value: 40,mmHg
